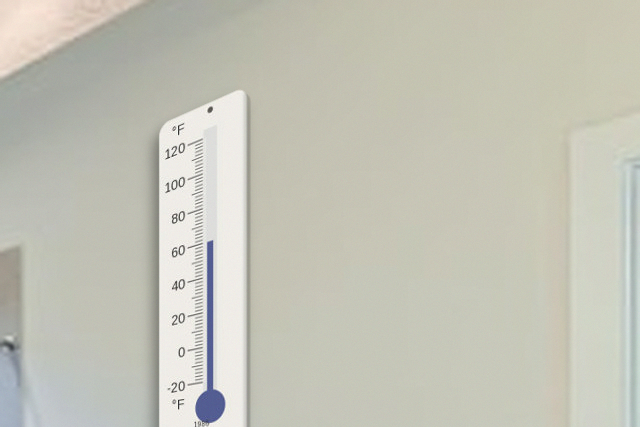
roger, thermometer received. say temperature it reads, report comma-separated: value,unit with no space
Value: 60,°F
